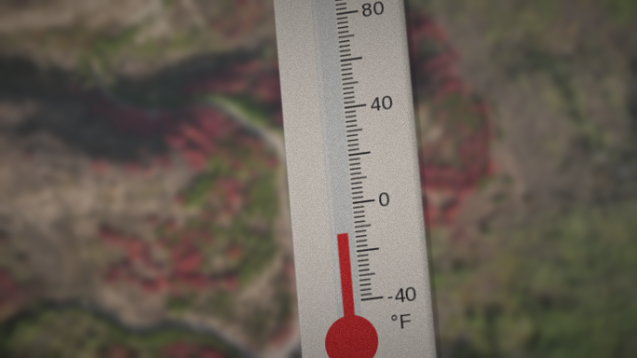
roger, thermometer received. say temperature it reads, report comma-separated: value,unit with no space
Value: -12,°F
